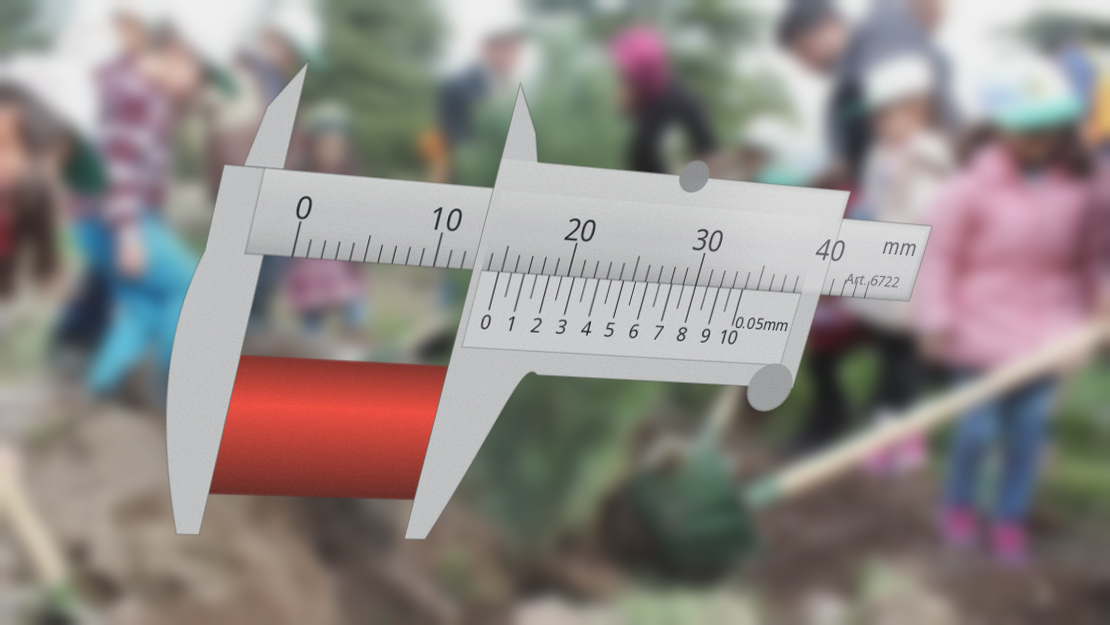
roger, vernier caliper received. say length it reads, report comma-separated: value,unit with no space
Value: 14.8,mm
